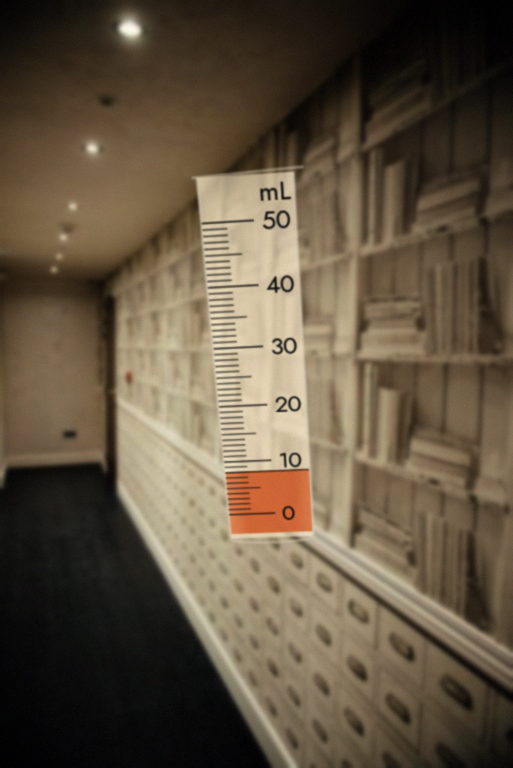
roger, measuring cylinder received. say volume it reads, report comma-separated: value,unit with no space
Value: 8,mL
